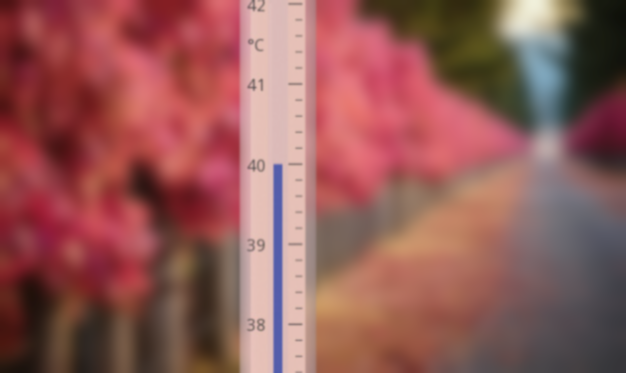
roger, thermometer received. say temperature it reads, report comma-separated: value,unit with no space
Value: 40,°C
